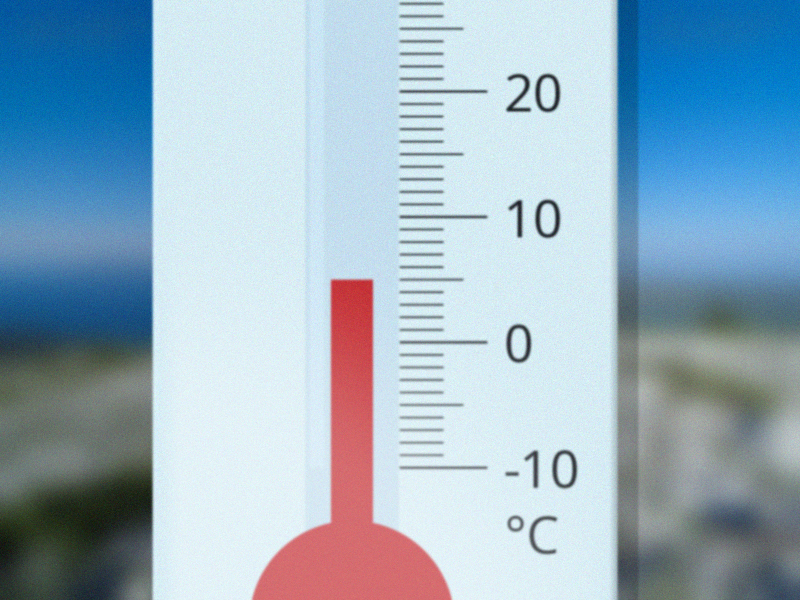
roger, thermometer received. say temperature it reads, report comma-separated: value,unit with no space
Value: 5,°C
